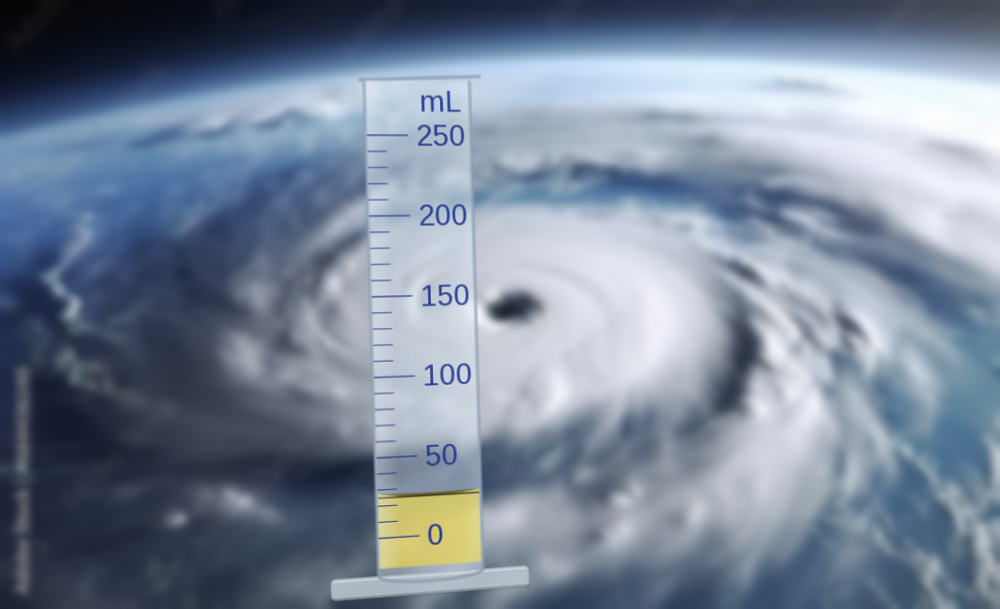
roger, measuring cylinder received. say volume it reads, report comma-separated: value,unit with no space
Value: 25,mL
